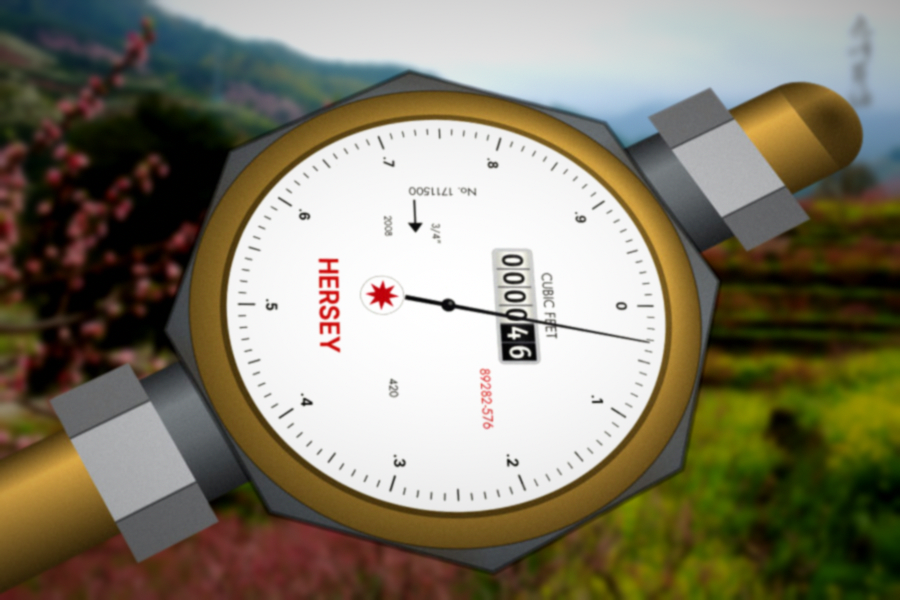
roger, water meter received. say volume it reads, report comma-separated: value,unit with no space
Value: 46.03,ft³
